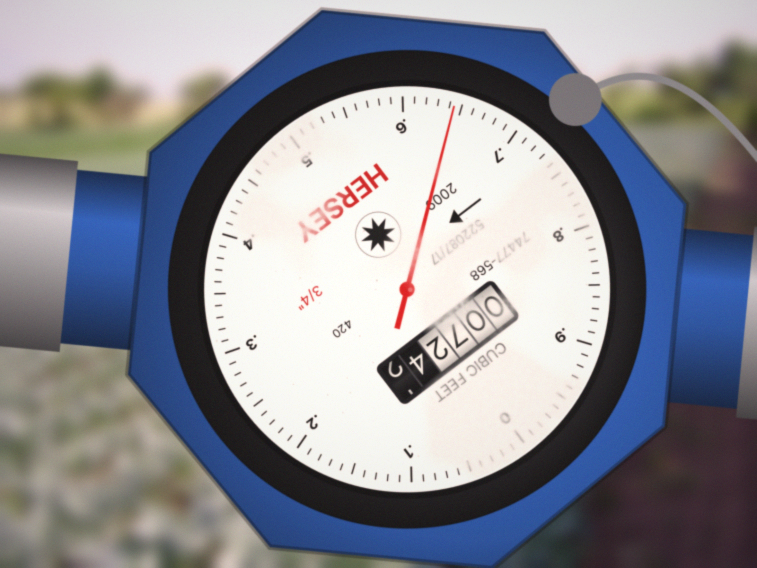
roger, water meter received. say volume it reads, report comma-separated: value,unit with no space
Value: 7241.64,ft³
